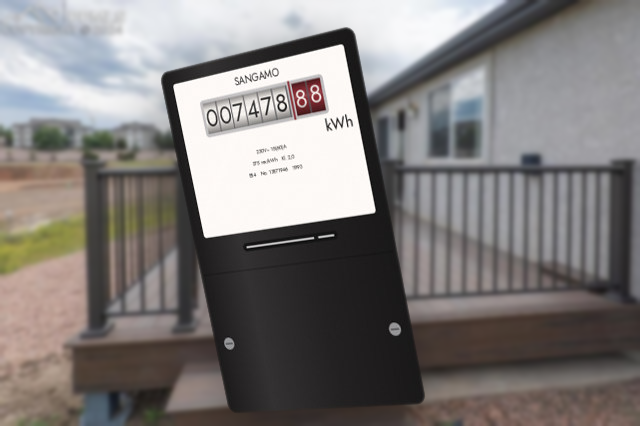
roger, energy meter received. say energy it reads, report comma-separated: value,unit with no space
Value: 7478.88,kWh
